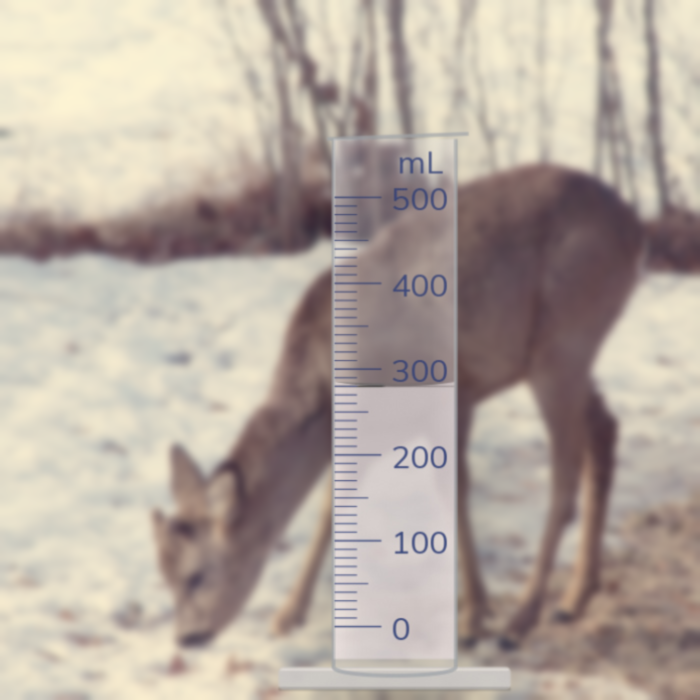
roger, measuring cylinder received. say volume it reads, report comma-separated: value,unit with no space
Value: 280,mL
